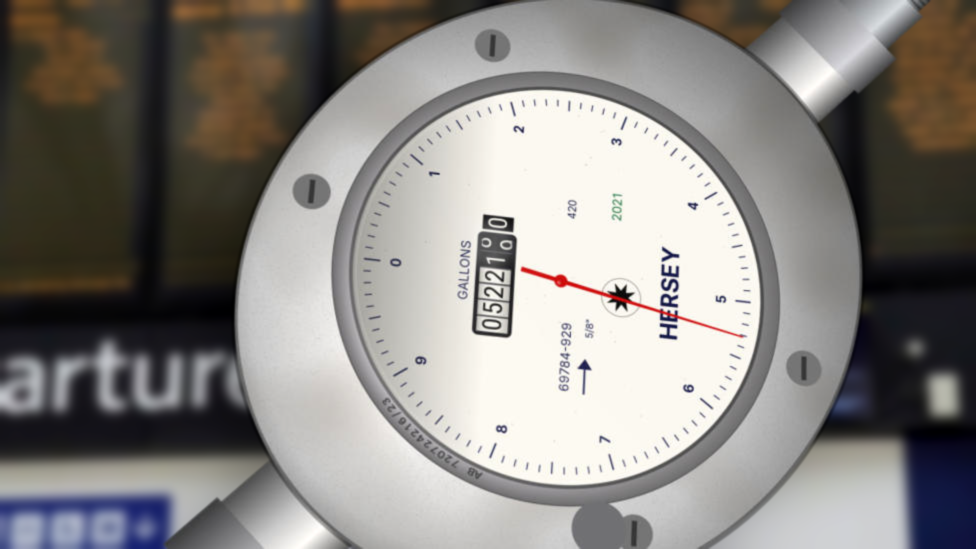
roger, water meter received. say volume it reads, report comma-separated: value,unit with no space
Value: 522185.3,gal
